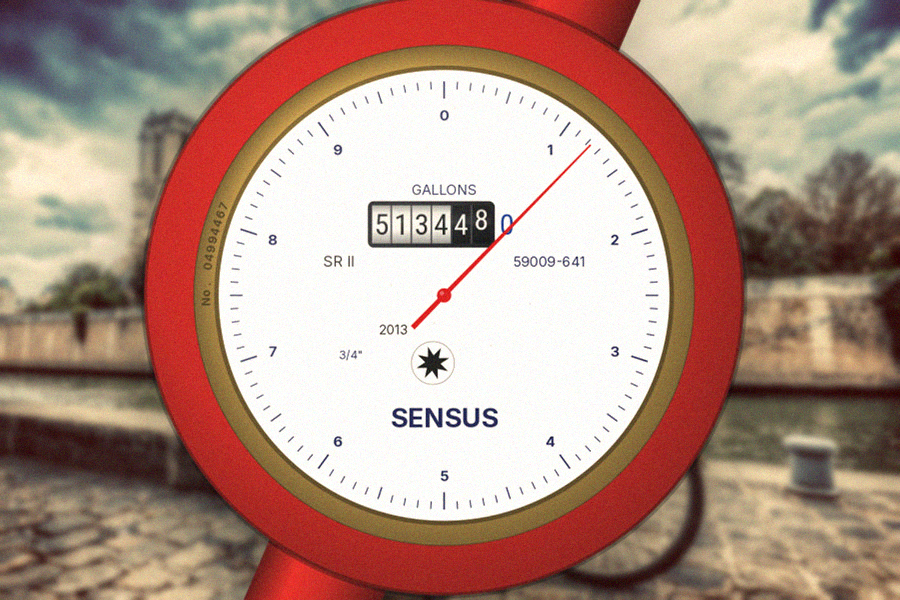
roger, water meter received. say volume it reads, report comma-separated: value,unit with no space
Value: 5134481.2,gal
